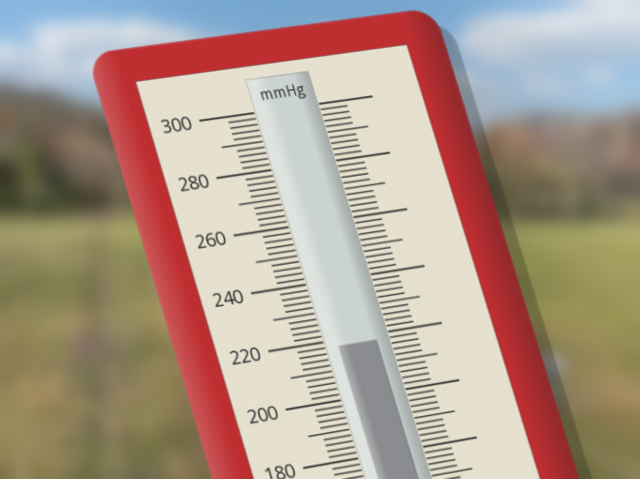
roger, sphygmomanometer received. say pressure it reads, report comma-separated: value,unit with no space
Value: 218,mmHg
